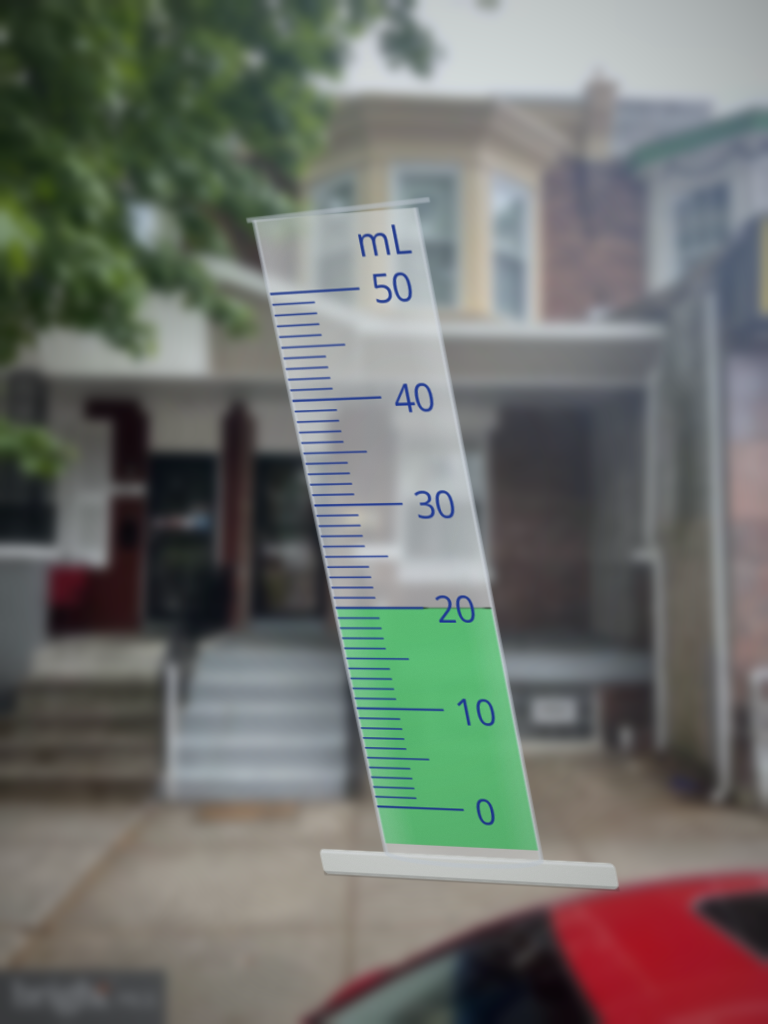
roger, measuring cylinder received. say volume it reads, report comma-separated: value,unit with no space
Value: 20,mL
